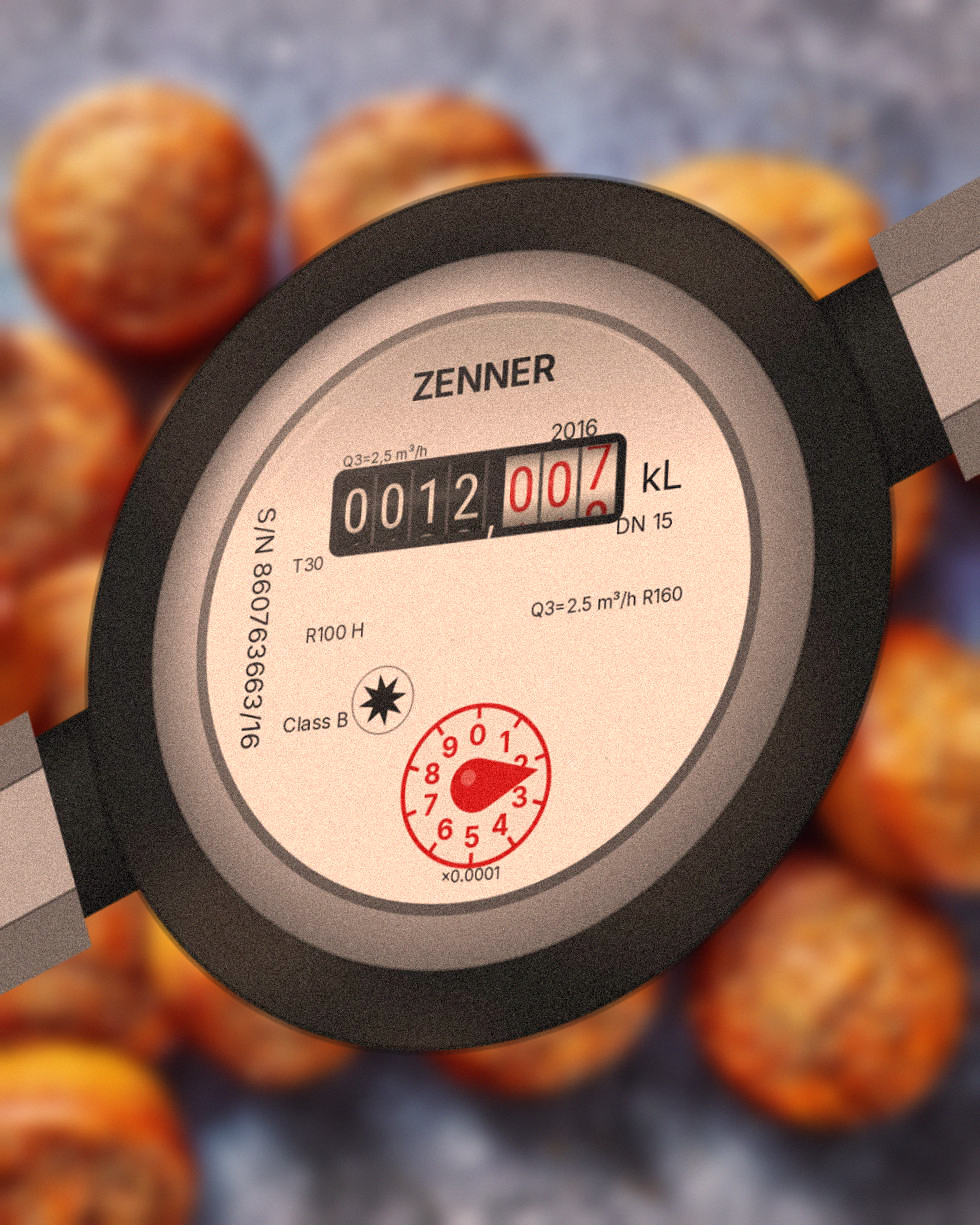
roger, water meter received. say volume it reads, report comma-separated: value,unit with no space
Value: 12.0072,kL
